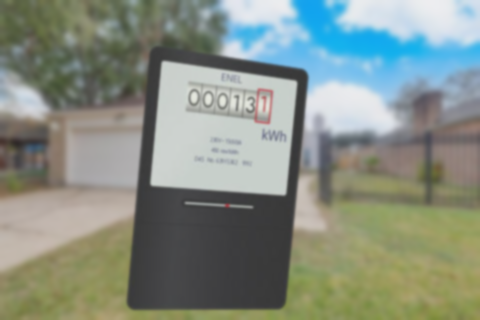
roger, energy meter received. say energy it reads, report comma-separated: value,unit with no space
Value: 13.1,kWh
